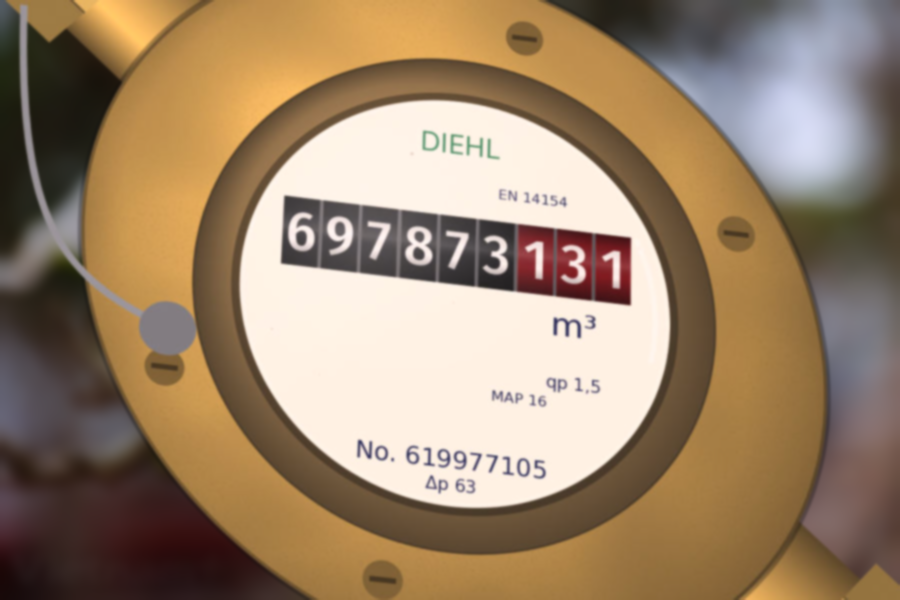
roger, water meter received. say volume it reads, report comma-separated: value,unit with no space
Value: 697873.131,m³
